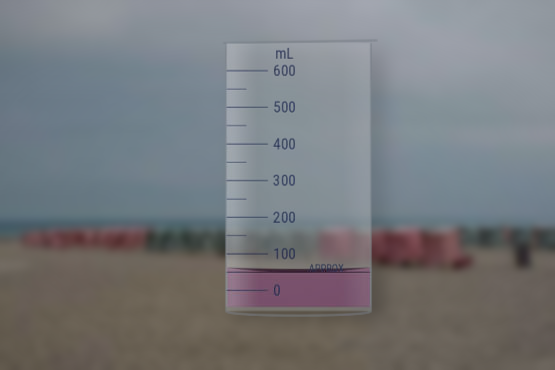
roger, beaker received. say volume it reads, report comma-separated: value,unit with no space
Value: 50,mL
